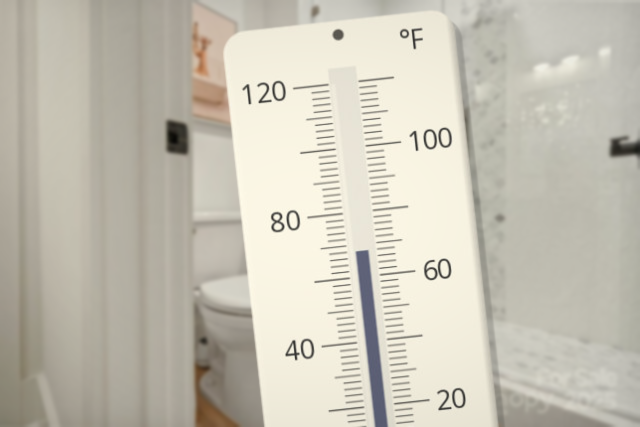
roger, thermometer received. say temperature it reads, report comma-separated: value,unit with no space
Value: 68,°F
